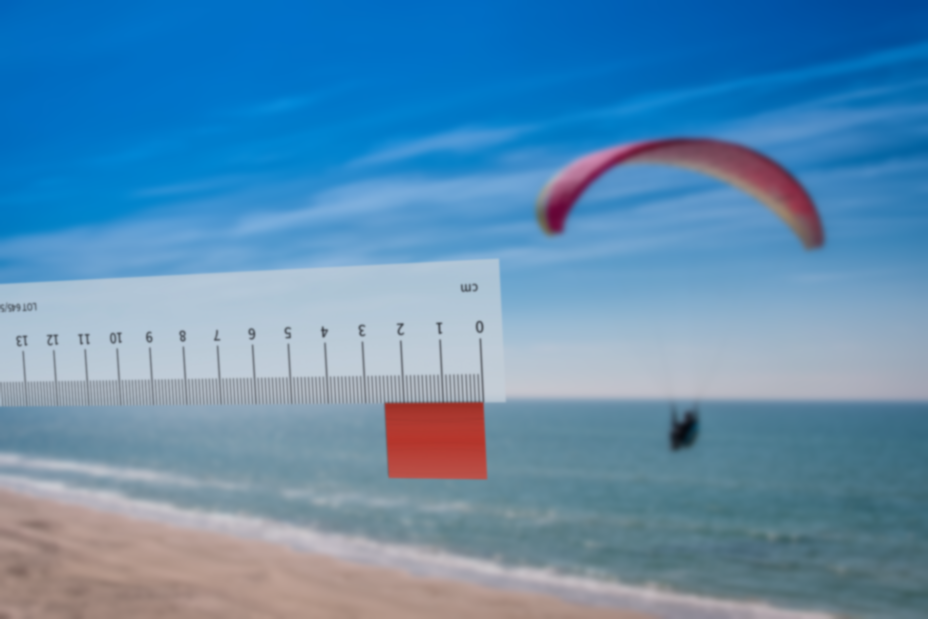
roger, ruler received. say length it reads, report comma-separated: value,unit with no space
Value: 2.5,cm
